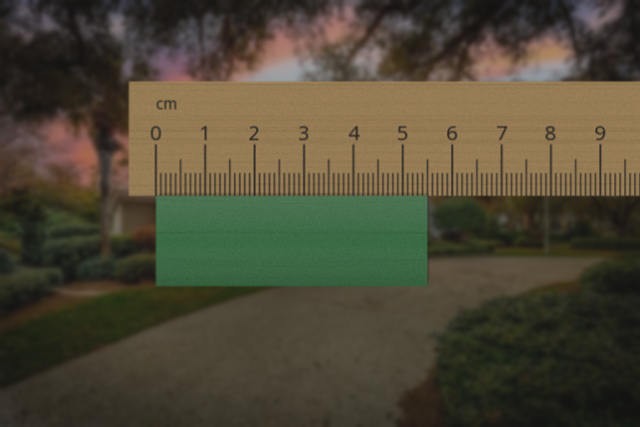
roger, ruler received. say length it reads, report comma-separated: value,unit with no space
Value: 5.5,cm
